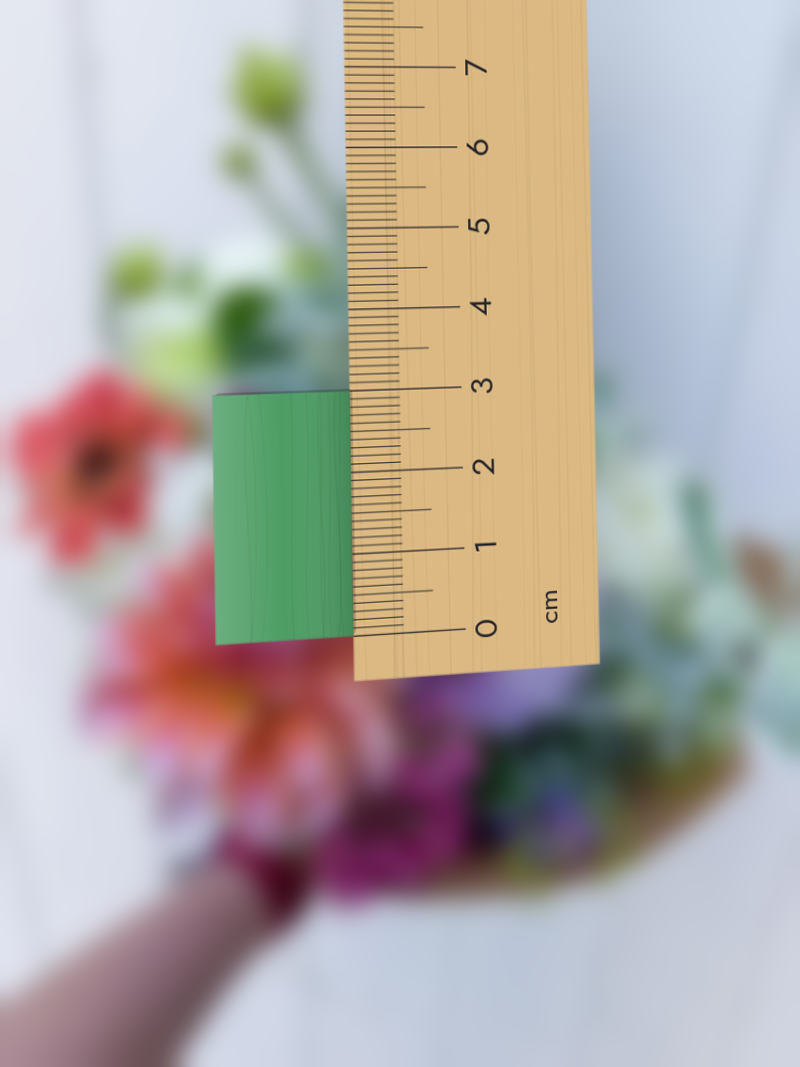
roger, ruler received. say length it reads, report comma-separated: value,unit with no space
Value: 3,cm
